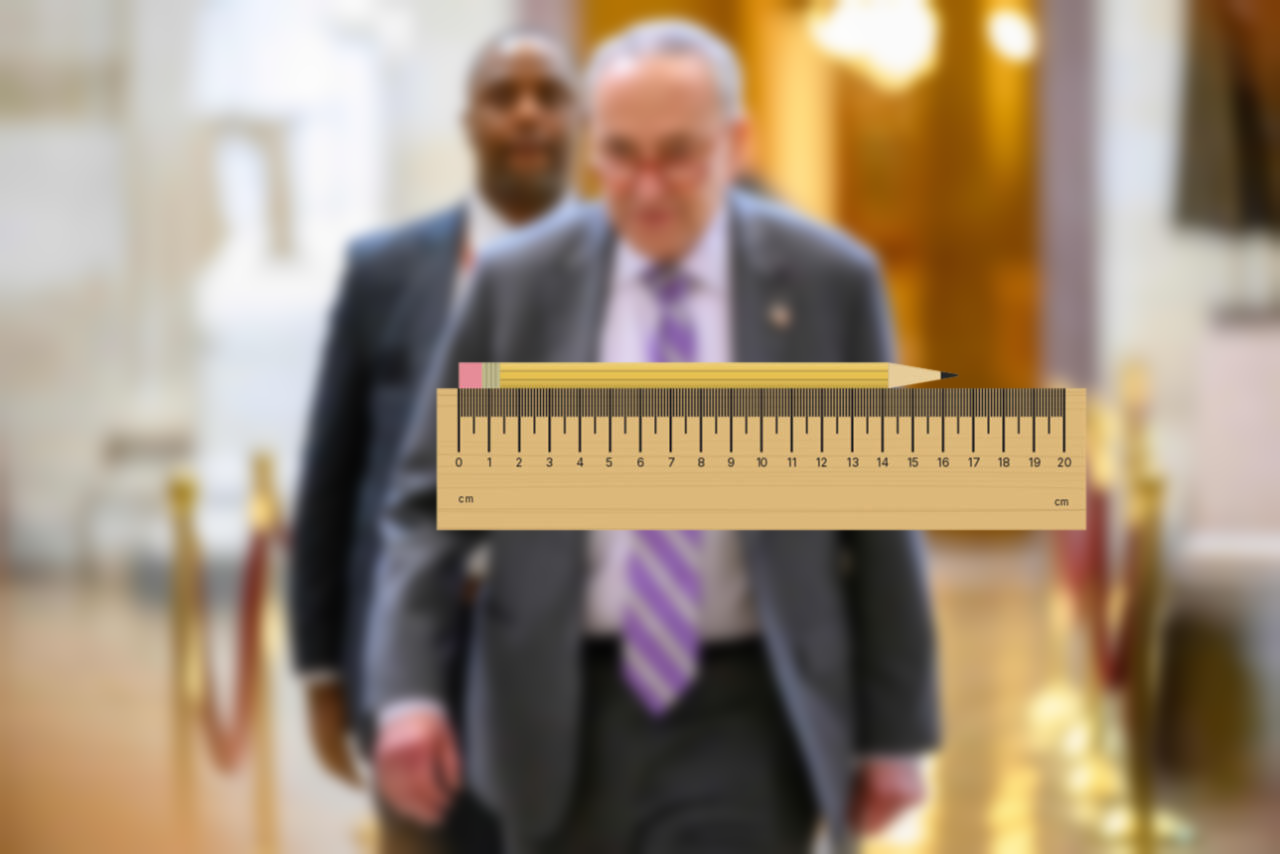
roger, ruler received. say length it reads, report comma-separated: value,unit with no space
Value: 16.5,cm
